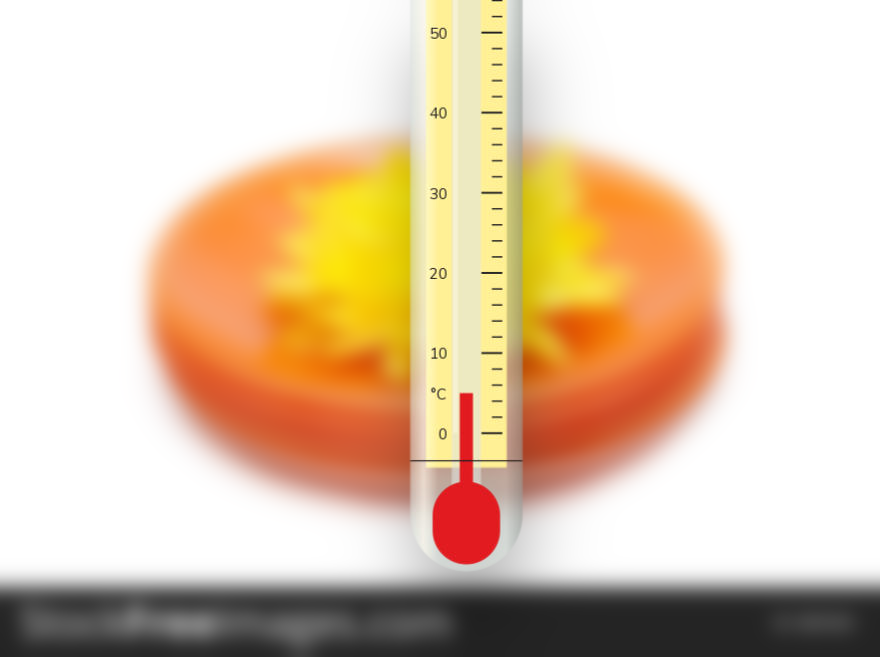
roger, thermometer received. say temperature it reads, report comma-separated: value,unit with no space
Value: 5,°C
